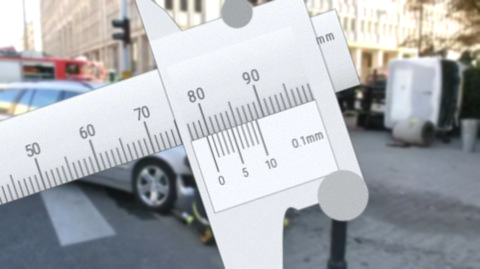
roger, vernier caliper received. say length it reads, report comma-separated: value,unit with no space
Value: 79.5,mm
